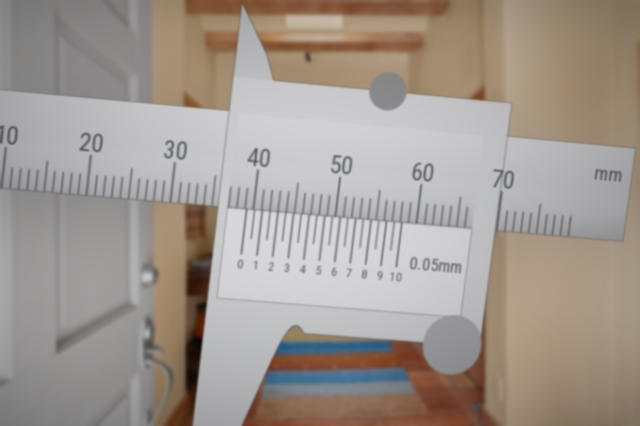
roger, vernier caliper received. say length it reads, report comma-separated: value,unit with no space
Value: 39.2,mm
